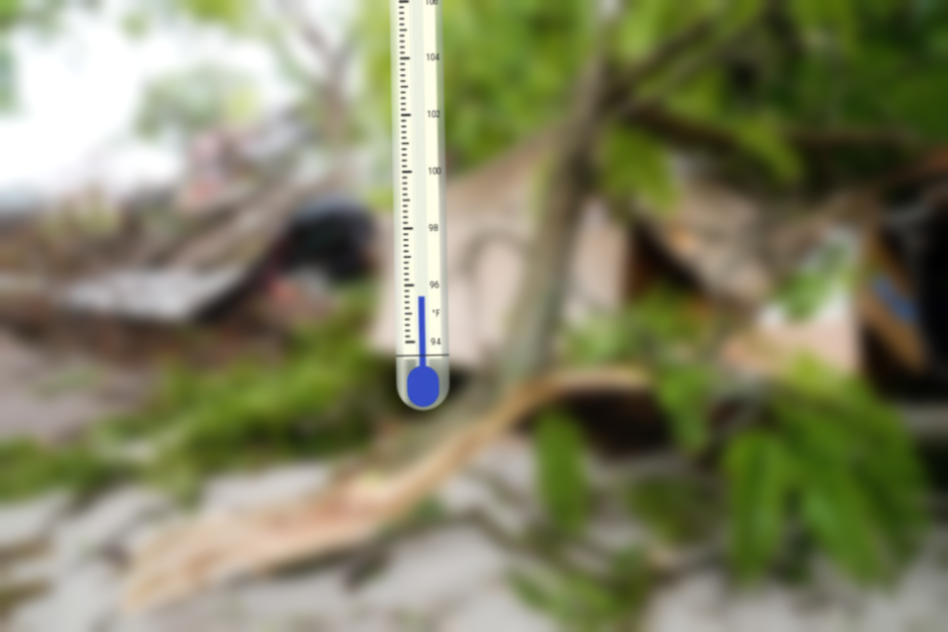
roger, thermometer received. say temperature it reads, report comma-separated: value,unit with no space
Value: 95.6,°F
